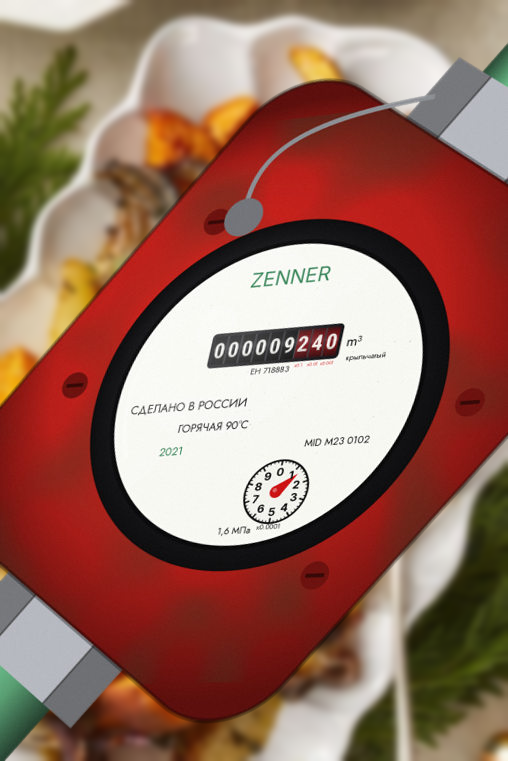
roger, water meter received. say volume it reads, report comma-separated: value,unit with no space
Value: 9.2401,m³
